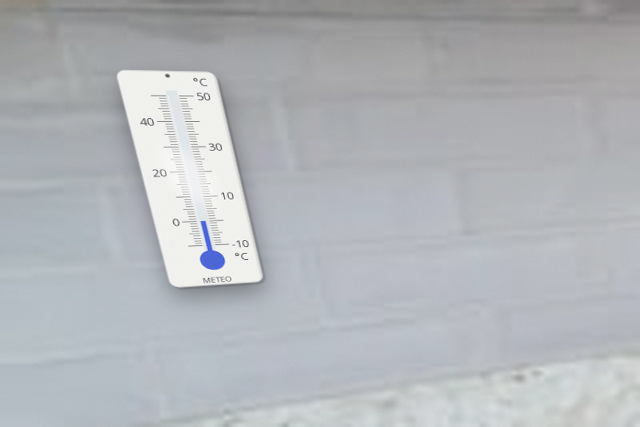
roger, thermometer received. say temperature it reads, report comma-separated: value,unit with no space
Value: 0,°C
